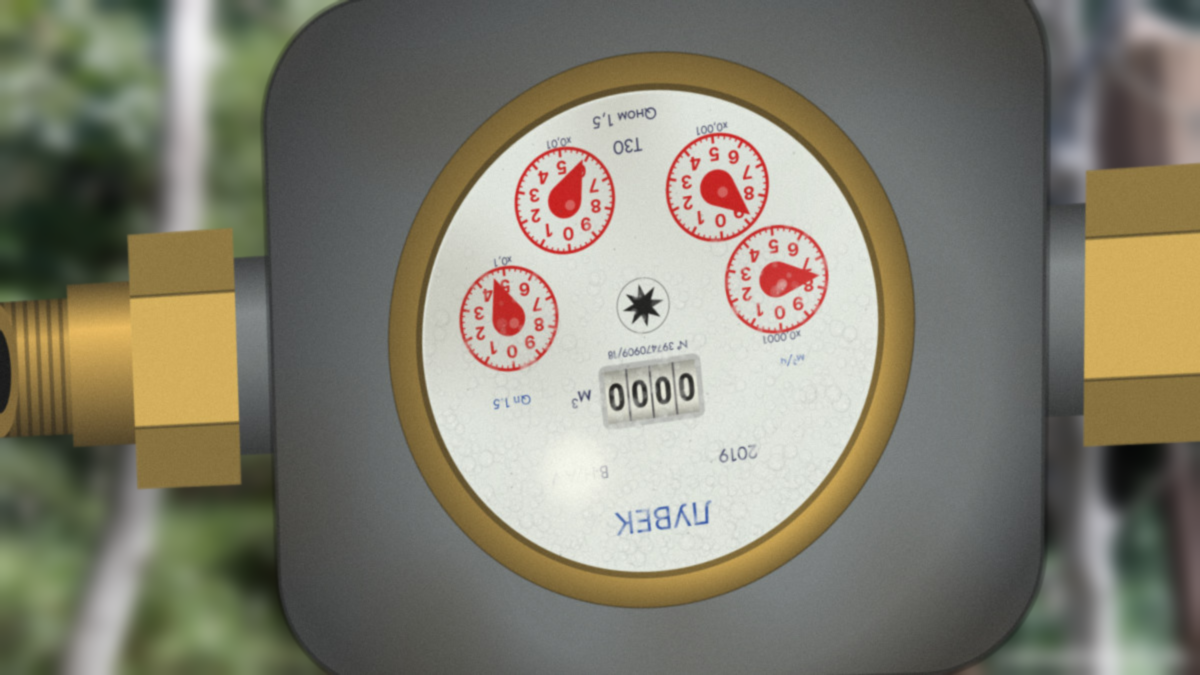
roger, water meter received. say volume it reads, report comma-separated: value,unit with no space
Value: 0.4587,m³
